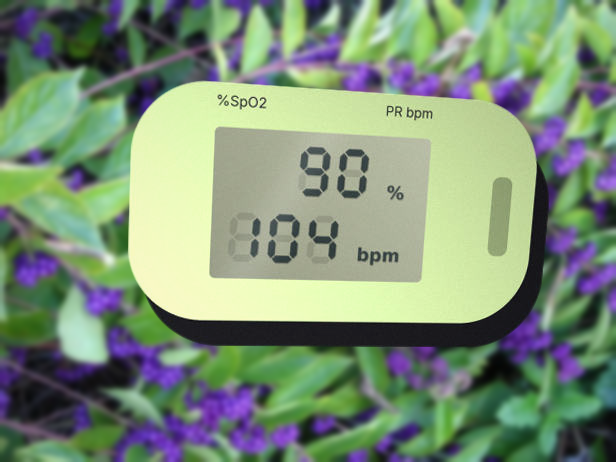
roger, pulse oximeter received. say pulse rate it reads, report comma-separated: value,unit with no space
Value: 104,bpm
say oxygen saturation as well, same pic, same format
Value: 90,%
